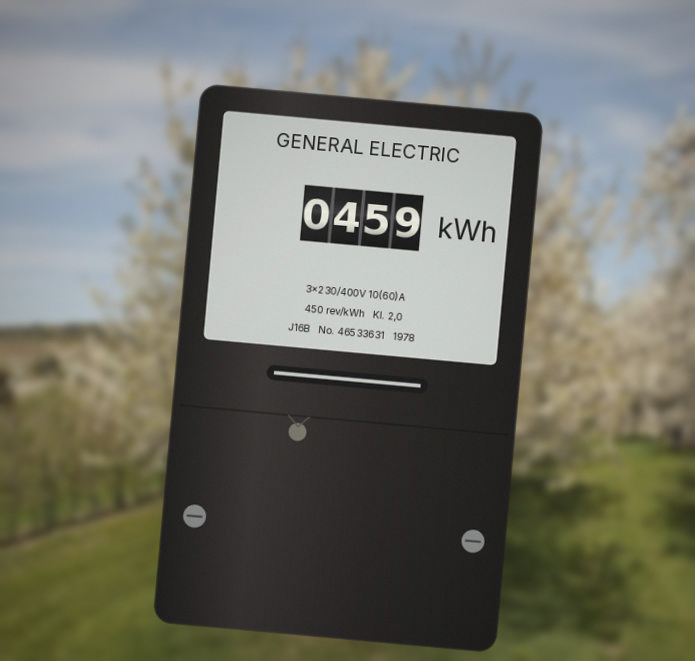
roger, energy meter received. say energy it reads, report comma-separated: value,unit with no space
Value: 459,kWh
